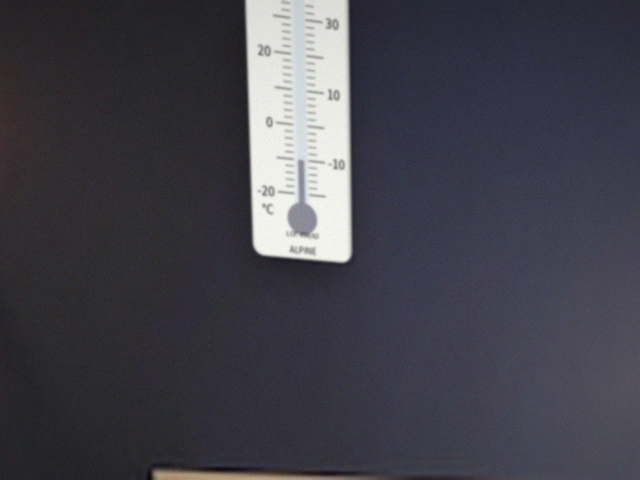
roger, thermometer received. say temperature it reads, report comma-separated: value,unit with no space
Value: -10,°C
